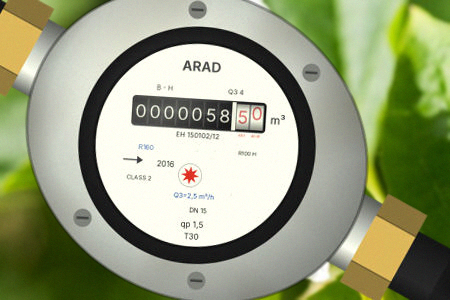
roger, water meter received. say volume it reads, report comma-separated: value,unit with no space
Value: 58.50,m³
